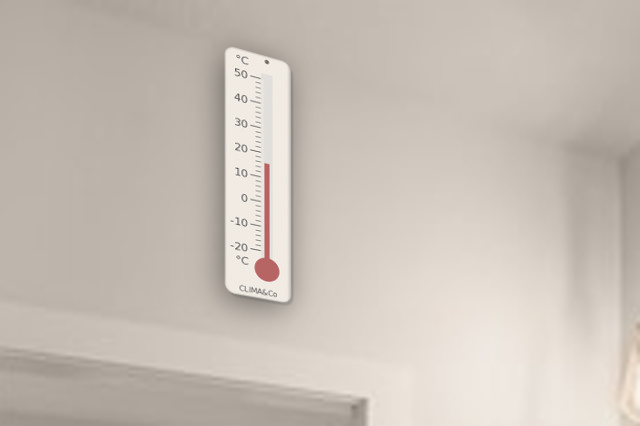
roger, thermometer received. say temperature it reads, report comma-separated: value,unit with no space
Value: 16,°C
